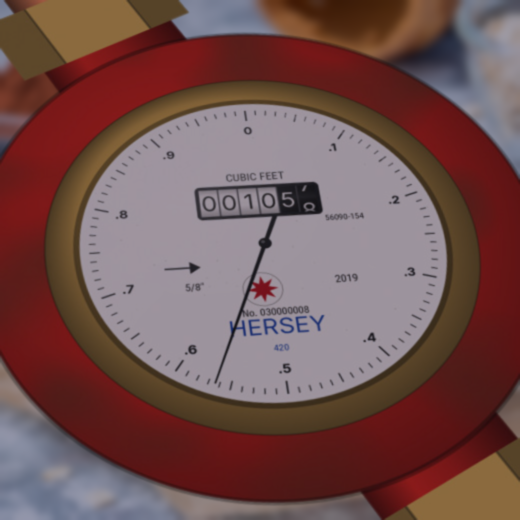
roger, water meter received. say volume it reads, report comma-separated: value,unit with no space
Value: 1057.56,ft³
